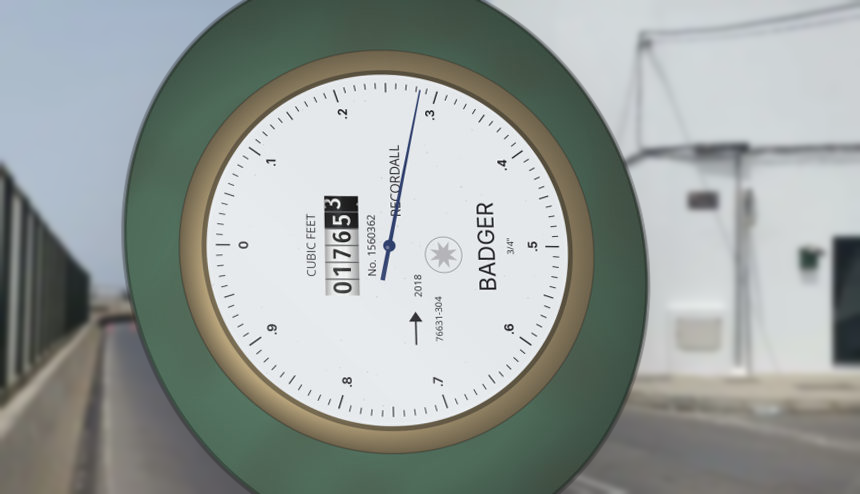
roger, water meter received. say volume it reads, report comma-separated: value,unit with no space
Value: 17653.28,ft³
